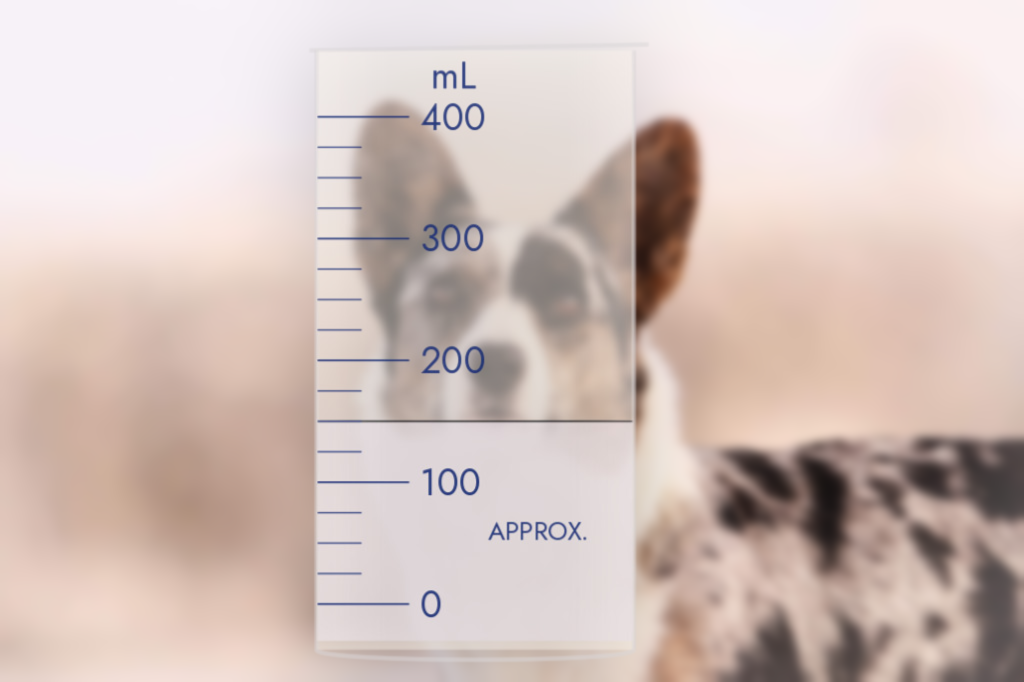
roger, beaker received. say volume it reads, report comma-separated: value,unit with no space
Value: 150,mL
